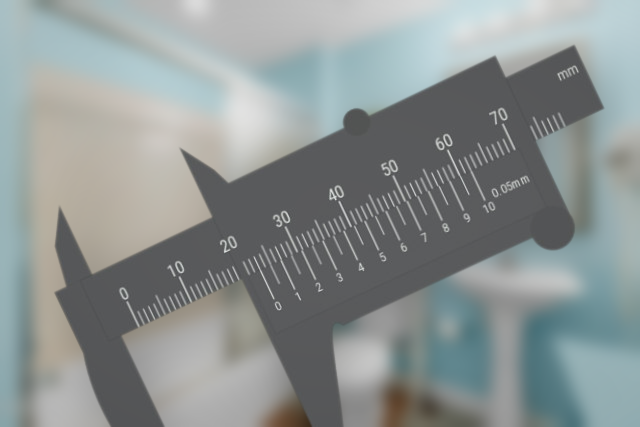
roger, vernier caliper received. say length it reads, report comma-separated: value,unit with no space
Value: 23.0,mm
